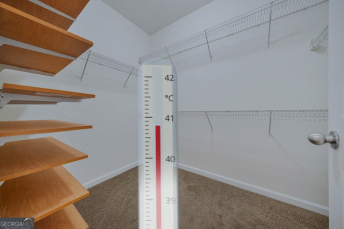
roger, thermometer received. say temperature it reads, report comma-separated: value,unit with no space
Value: 40.8,°C
